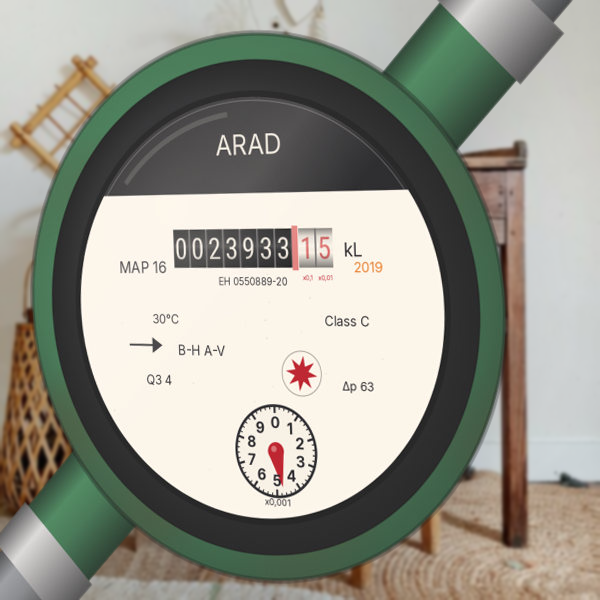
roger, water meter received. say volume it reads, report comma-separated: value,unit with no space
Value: 23933.154,kL
